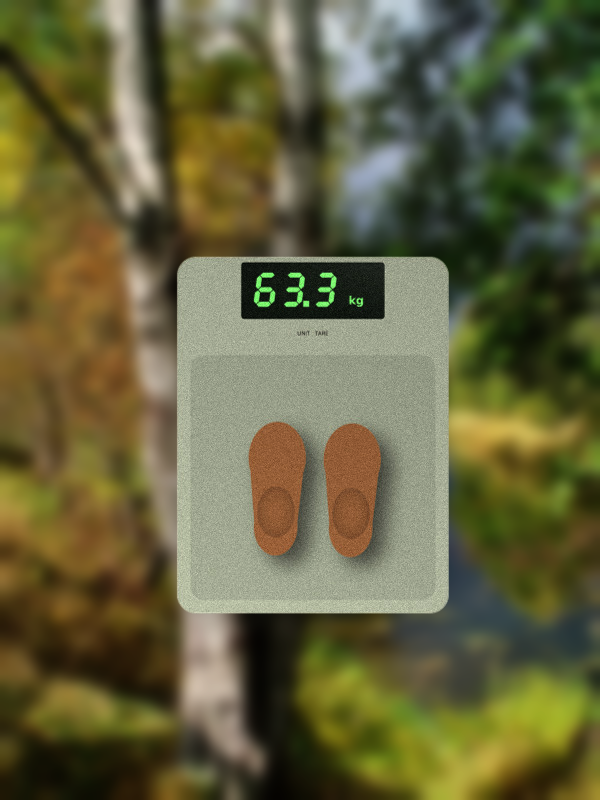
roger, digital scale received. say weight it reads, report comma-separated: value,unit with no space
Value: 63.3,kg
